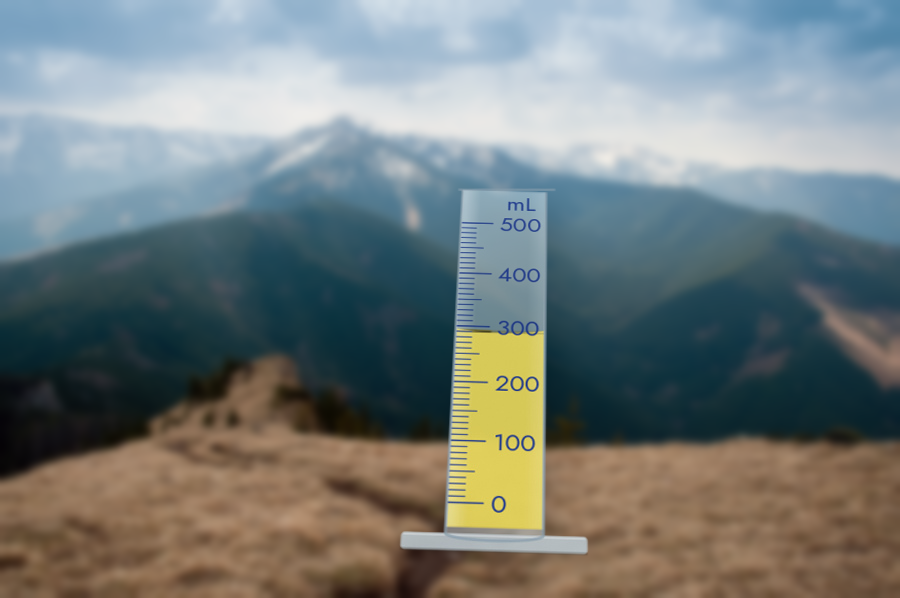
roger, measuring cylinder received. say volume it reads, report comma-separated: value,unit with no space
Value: 290,mL
